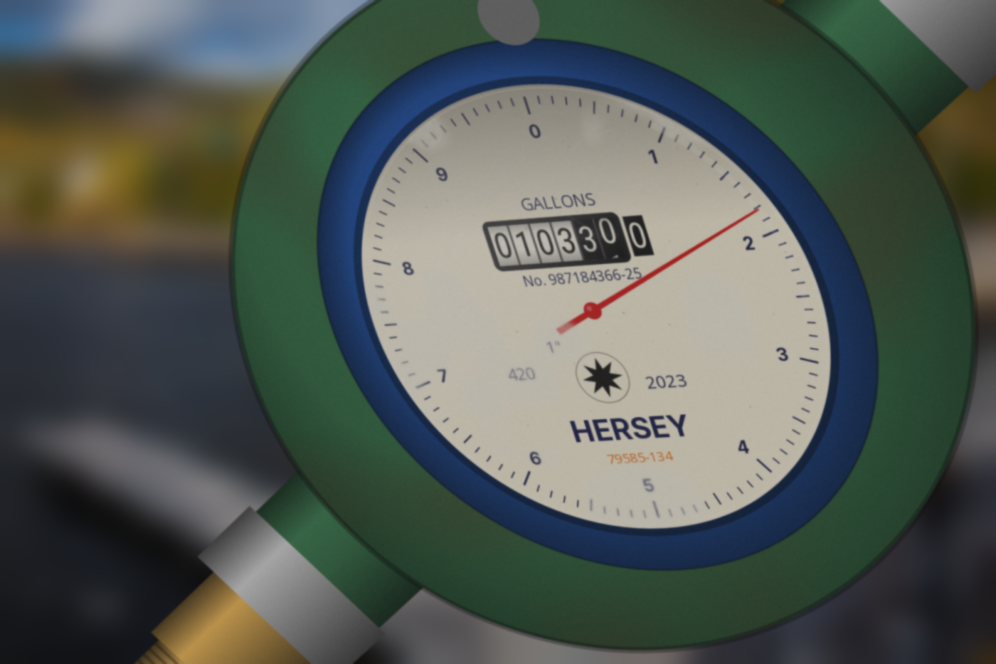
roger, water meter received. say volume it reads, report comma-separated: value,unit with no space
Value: 103301.8,gal
